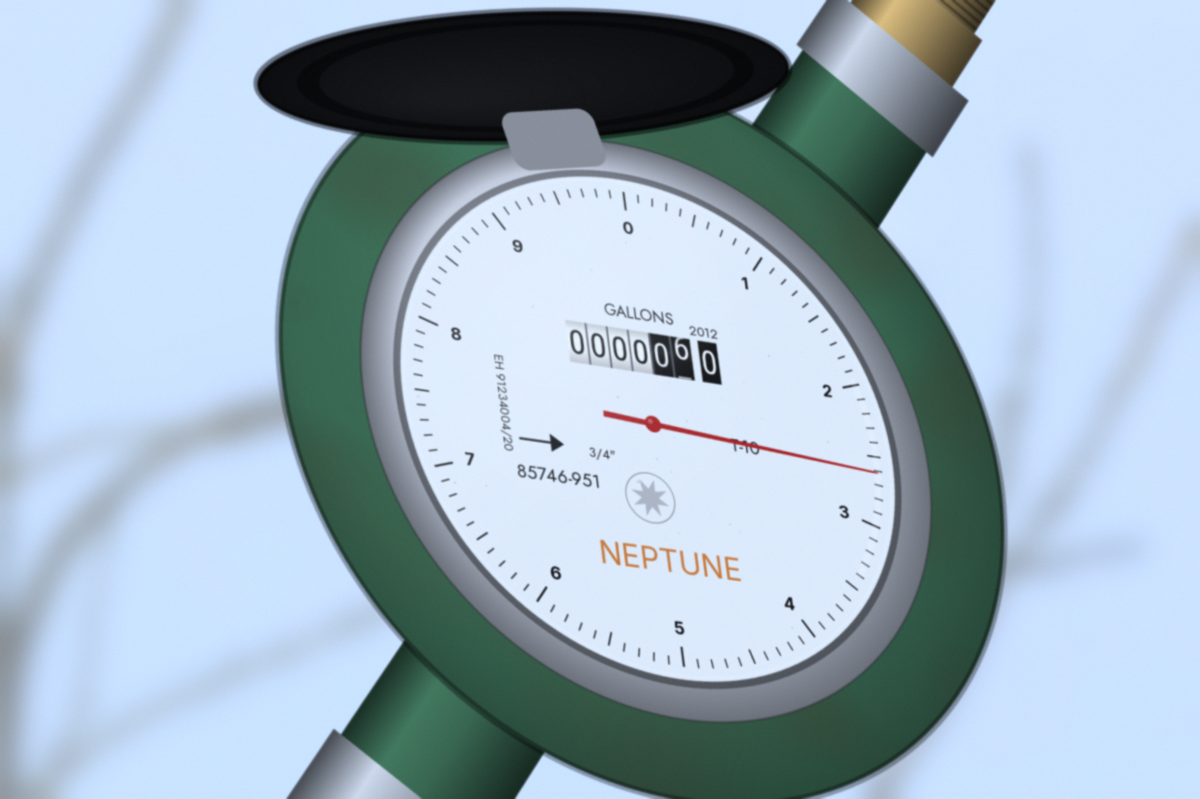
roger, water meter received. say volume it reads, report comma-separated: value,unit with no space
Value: 62.6,gal
